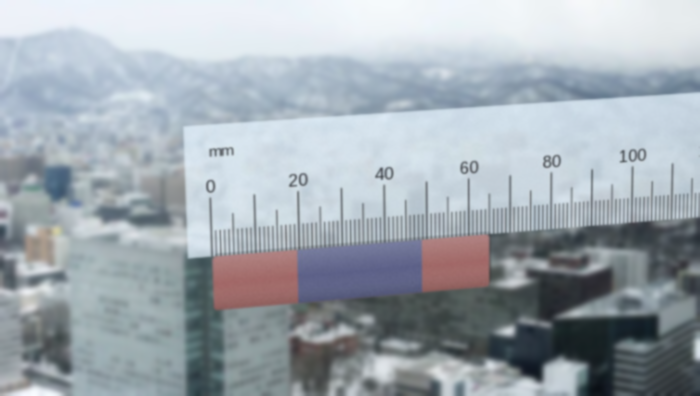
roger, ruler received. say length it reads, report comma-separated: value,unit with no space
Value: 65,mm
